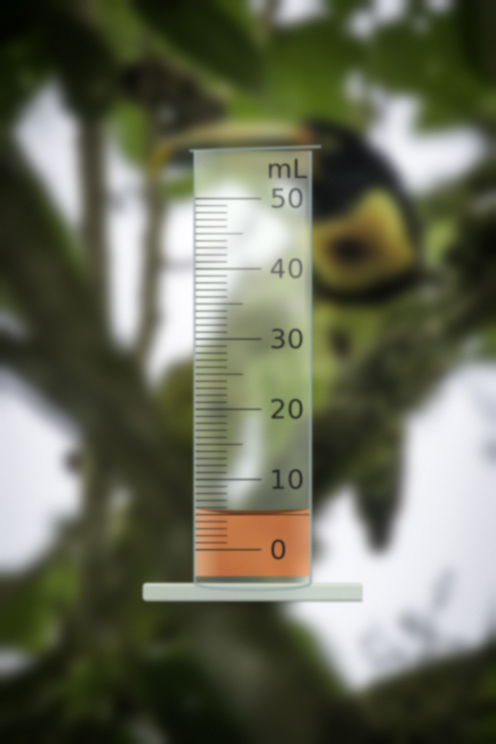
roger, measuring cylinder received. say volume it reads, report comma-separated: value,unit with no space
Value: 5,mL
